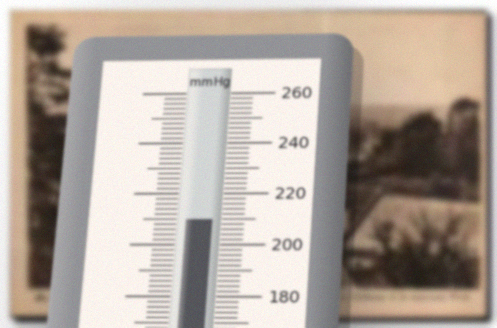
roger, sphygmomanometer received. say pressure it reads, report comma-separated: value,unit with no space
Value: 210,mmHg
